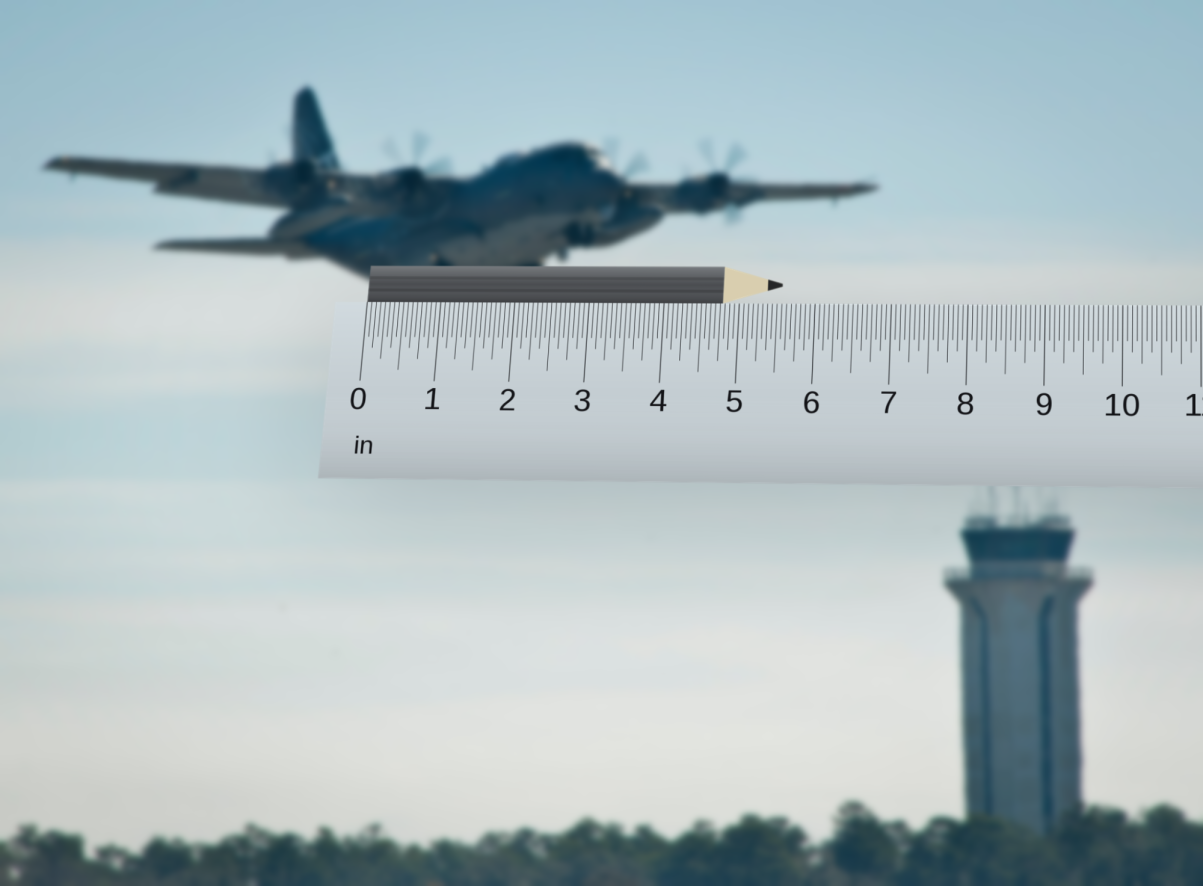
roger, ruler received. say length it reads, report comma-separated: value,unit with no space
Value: 5.5625,in
